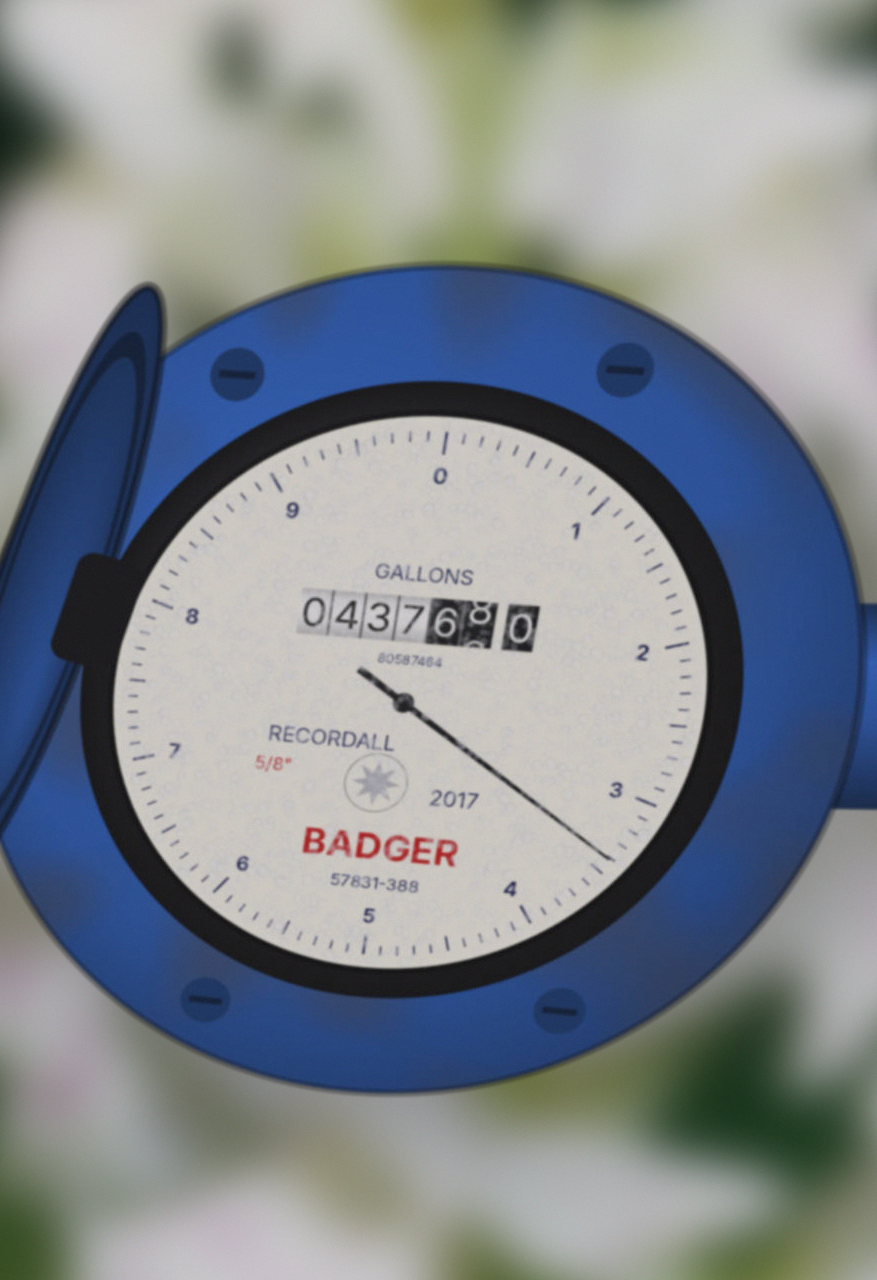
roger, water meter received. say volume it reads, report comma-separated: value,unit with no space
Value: 437683.4,gal
